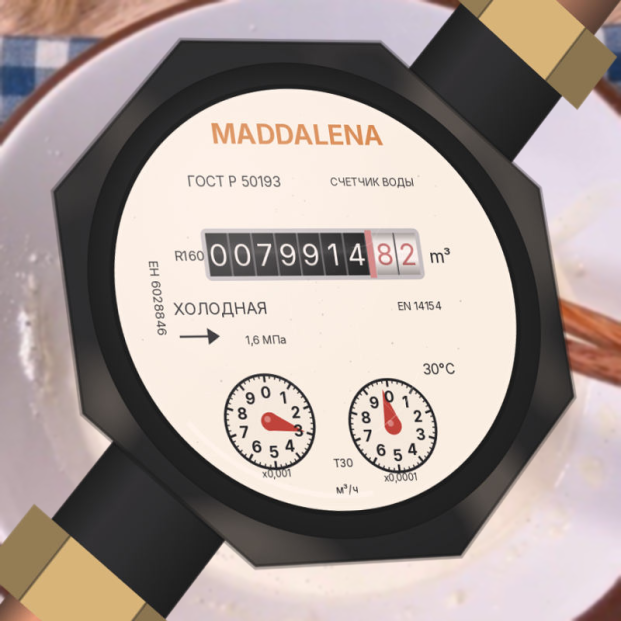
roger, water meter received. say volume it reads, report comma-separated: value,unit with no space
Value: 79914.8229,m³
